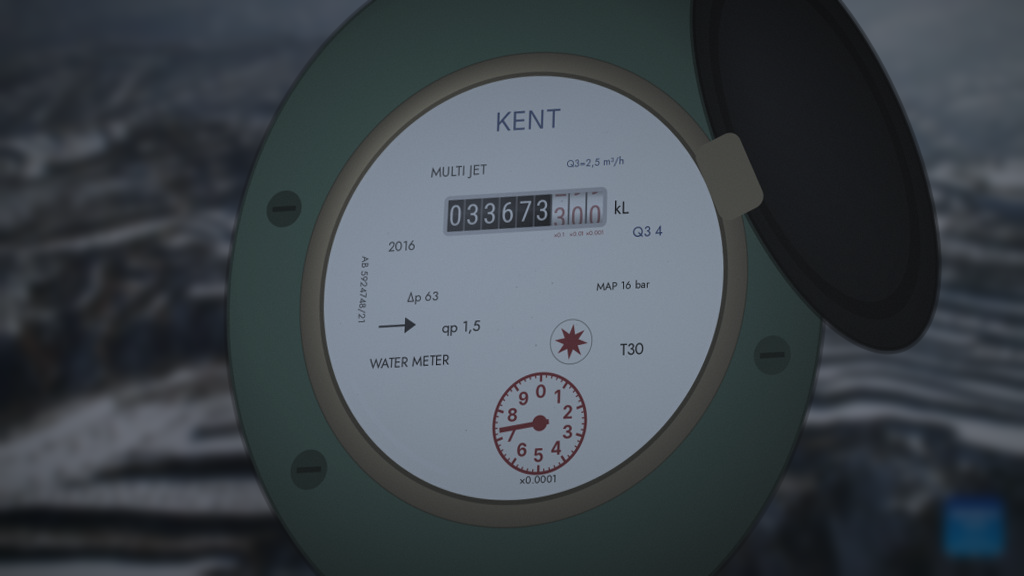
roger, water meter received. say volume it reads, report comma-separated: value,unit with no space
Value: 33673.2997,kL
